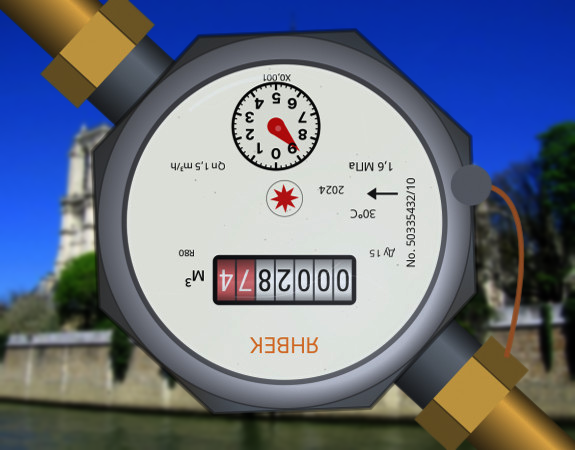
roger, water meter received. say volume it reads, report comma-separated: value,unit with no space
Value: 28.748,m³
